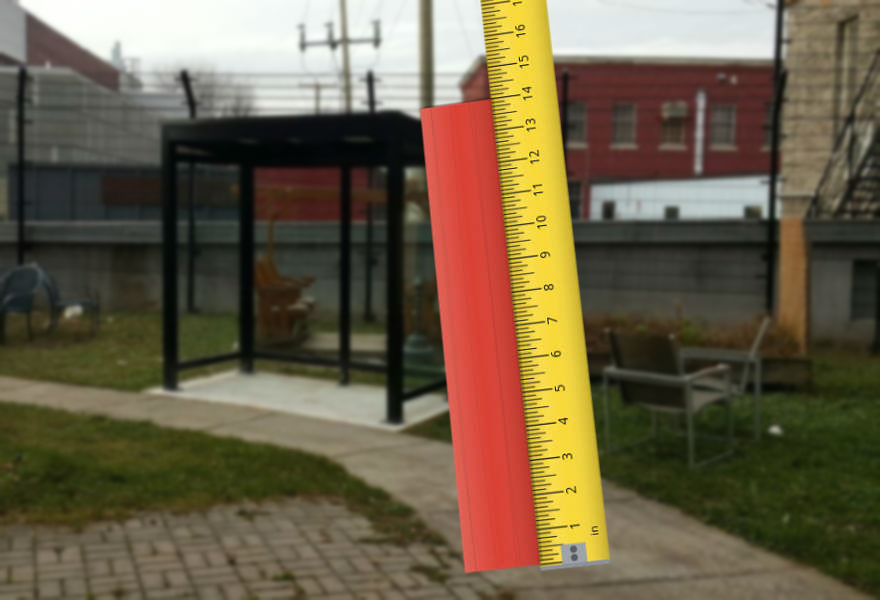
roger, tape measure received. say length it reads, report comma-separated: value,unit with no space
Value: 14,in
